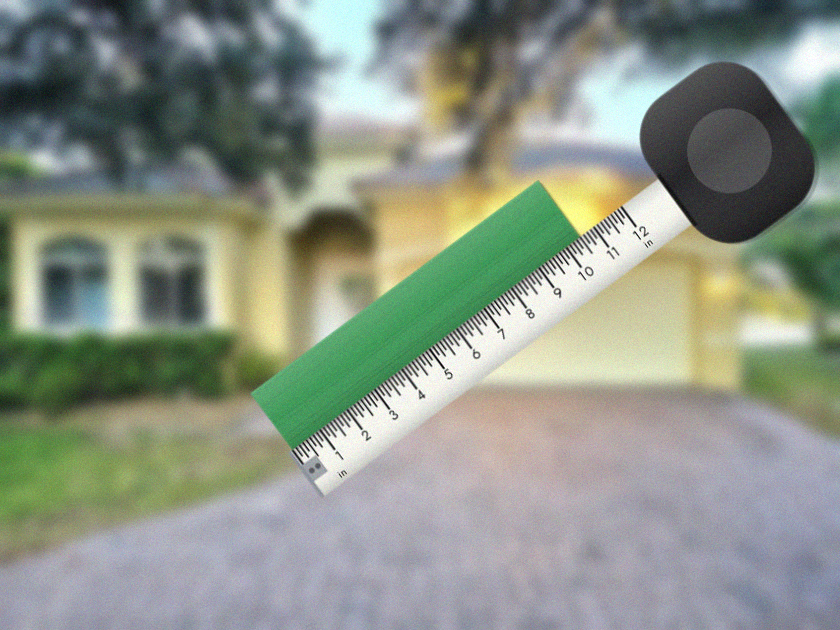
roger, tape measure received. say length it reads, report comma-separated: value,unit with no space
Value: 10.5,in
